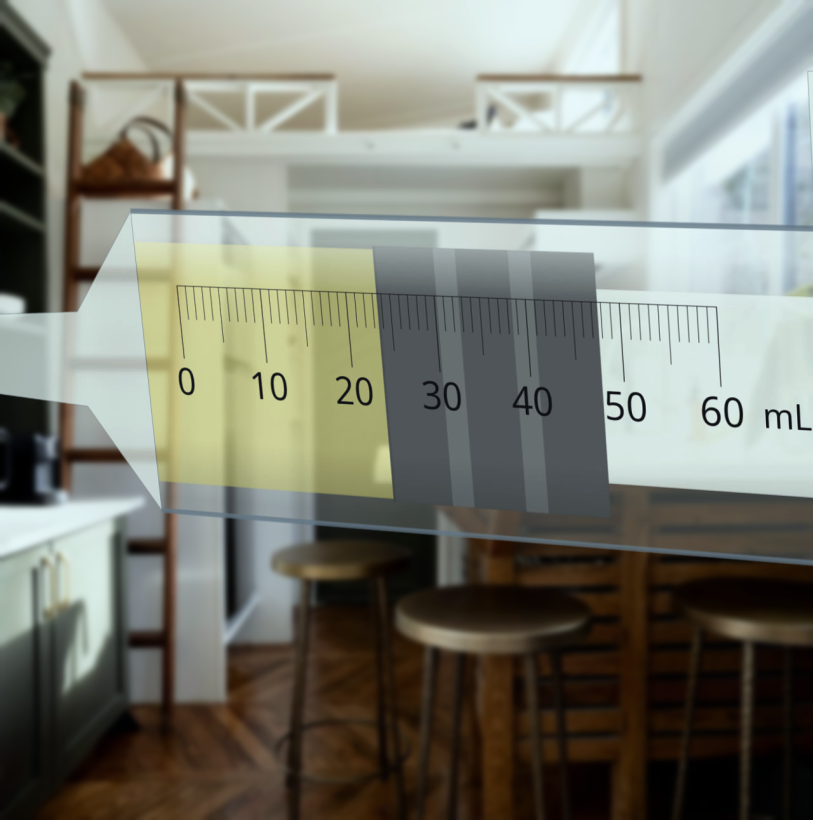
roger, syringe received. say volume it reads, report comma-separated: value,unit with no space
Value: 23.5,mL
